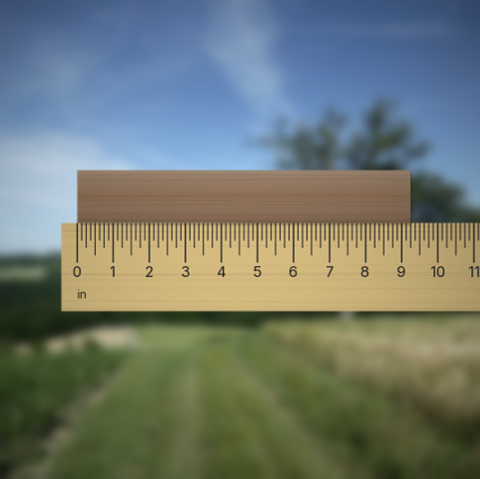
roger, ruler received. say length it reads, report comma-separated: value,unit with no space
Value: 9.25,in
